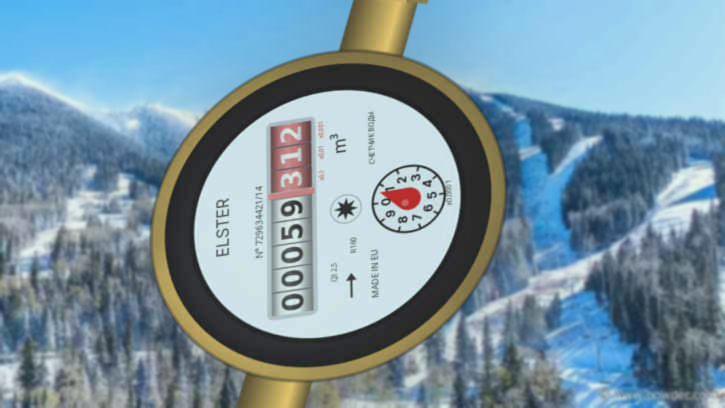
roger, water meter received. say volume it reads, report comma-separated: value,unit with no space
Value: 59.3120,m³
